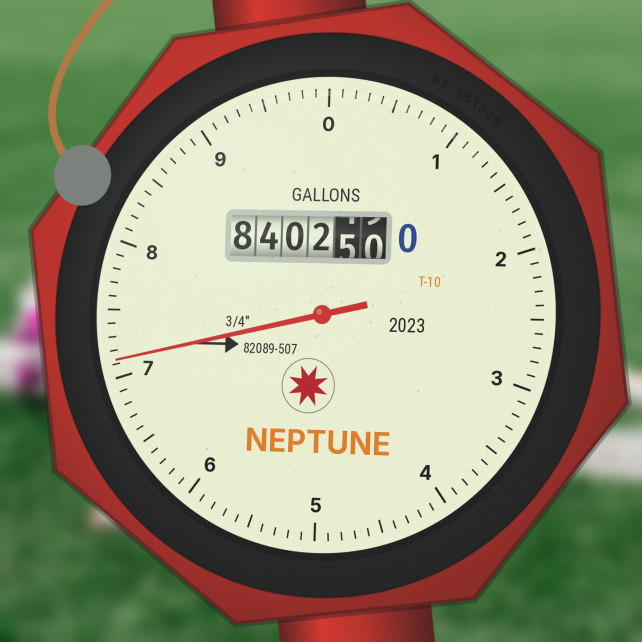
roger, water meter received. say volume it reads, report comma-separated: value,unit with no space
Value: 8402497.1,gal
